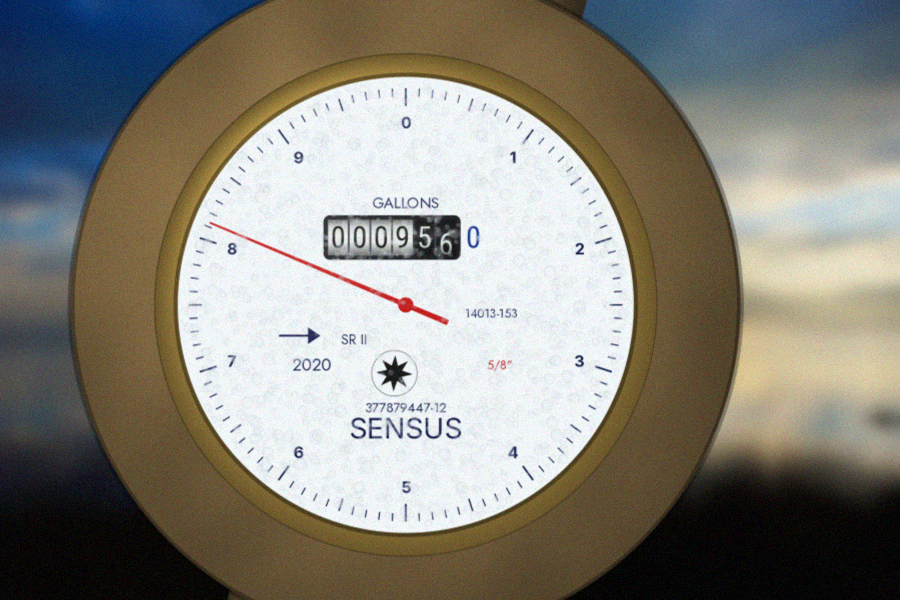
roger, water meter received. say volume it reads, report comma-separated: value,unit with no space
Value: 9558.1,gal
